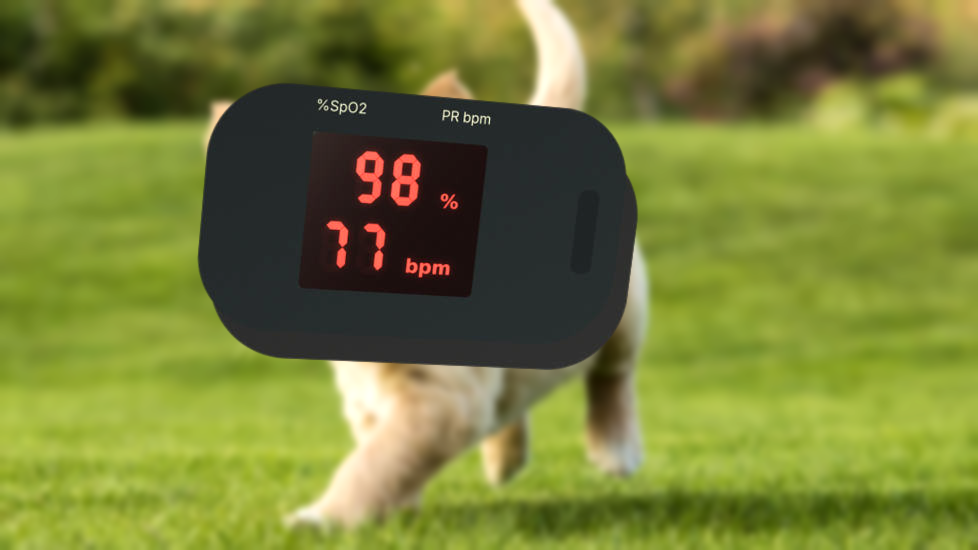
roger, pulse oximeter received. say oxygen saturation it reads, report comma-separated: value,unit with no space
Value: 98,%
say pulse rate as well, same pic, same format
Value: 77,bpm
